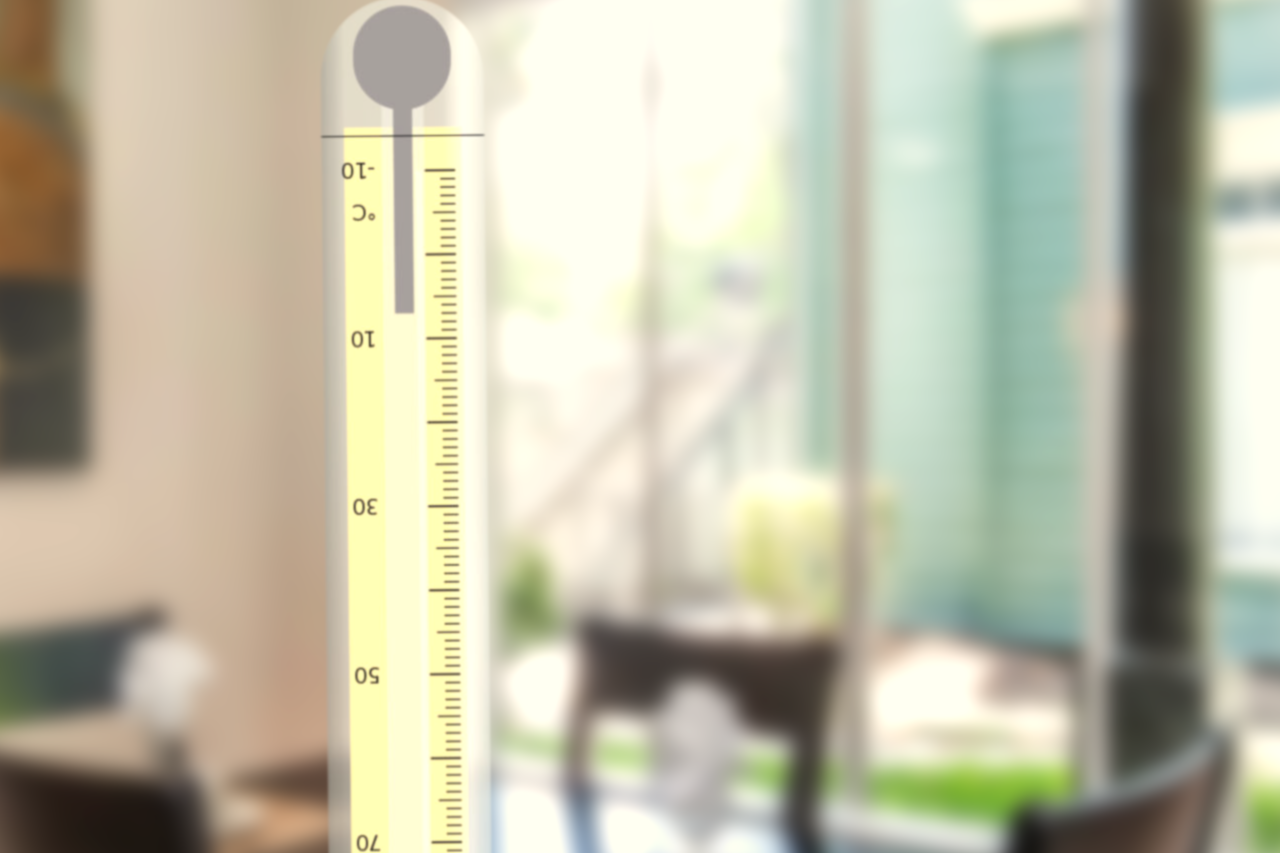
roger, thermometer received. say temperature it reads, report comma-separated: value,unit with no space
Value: 7,°C
